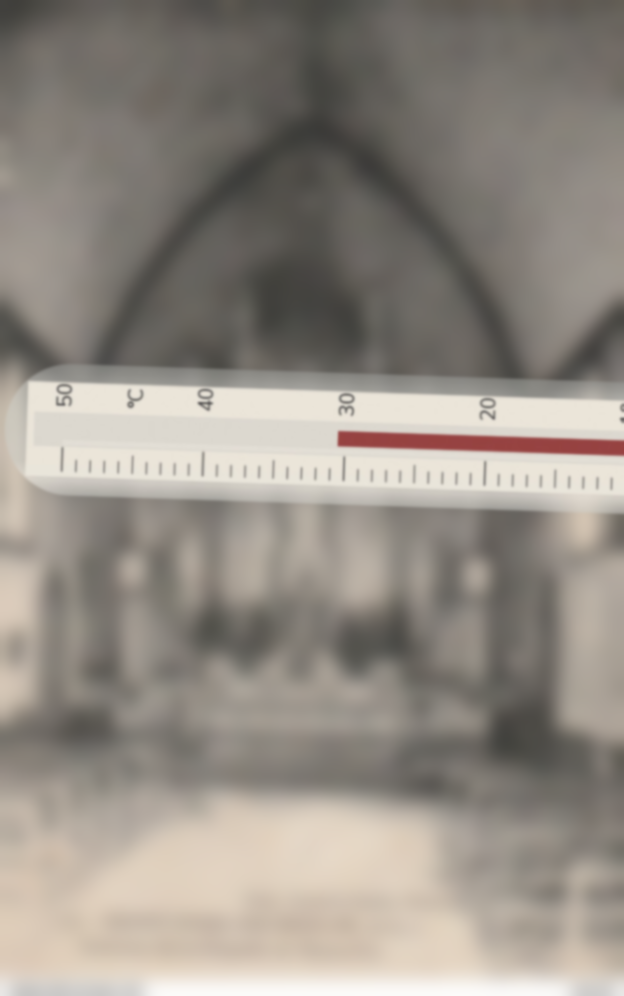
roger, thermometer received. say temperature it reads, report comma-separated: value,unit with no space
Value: 30.5,°C
